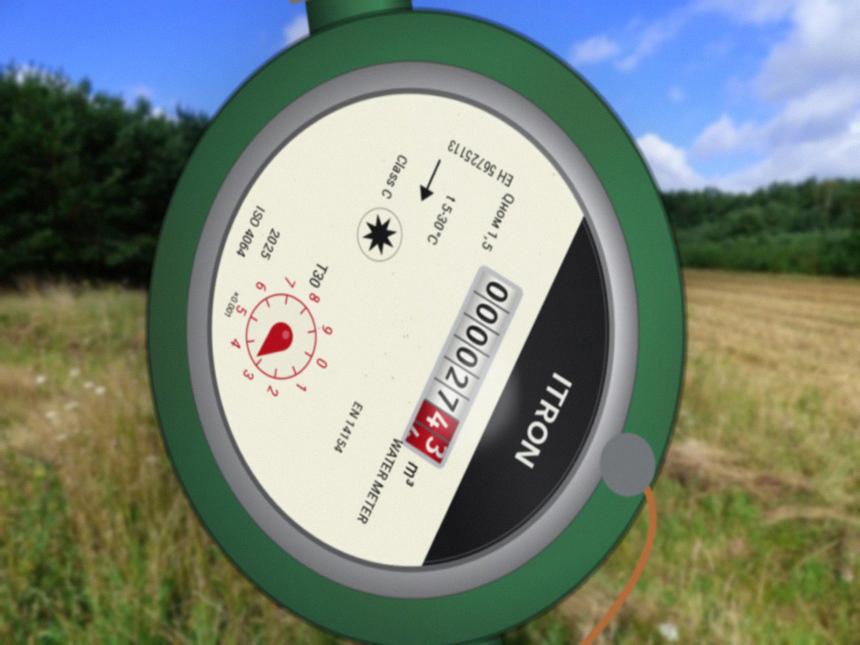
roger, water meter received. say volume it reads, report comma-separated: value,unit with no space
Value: 27.433,m³
